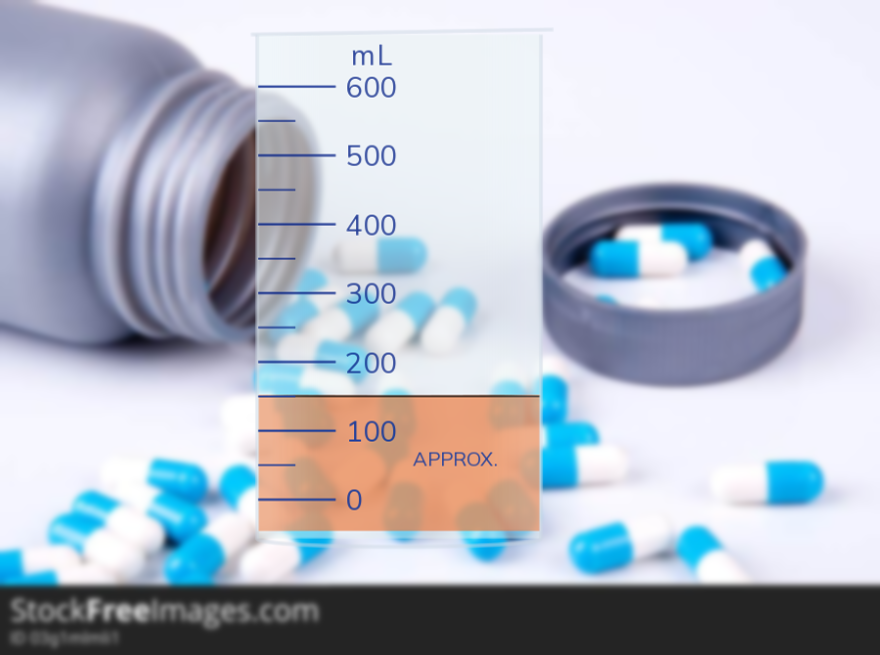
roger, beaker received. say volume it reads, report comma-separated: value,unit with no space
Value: 150,mL
